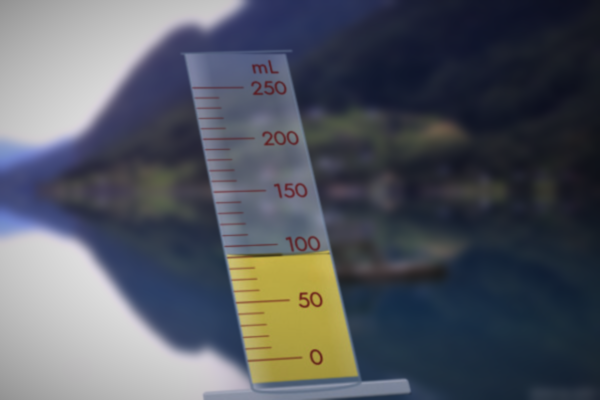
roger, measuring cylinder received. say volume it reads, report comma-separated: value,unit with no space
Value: 90,mL
